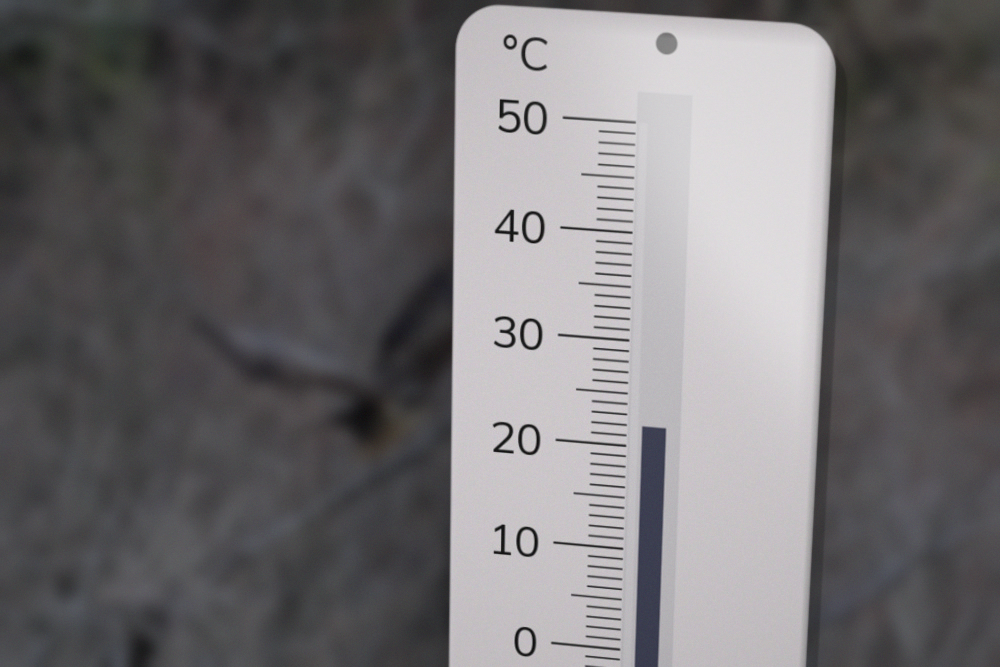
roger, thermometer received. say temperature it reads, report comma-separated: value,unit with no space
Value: 22,°C
